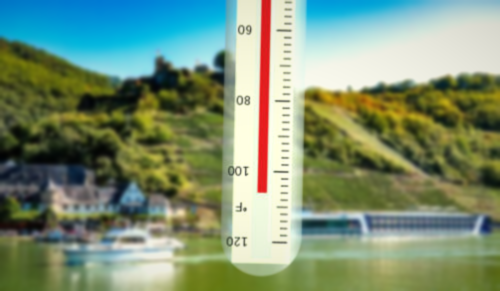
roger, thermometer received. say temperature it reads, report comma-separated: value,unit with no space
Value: 106,°F
